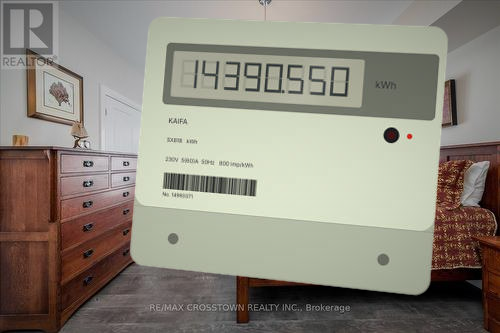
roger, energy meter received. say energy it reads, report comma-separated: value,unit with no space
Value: 14390.550,kWh
